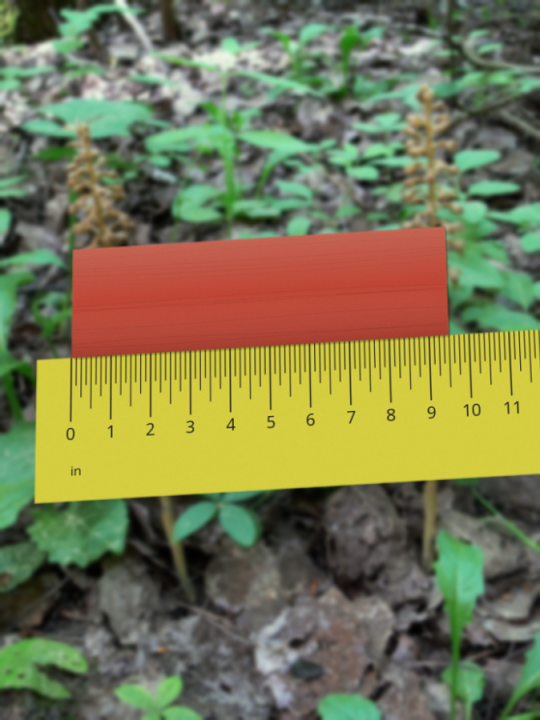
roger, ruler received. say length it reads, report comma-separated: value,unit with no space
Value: 9.5,in
